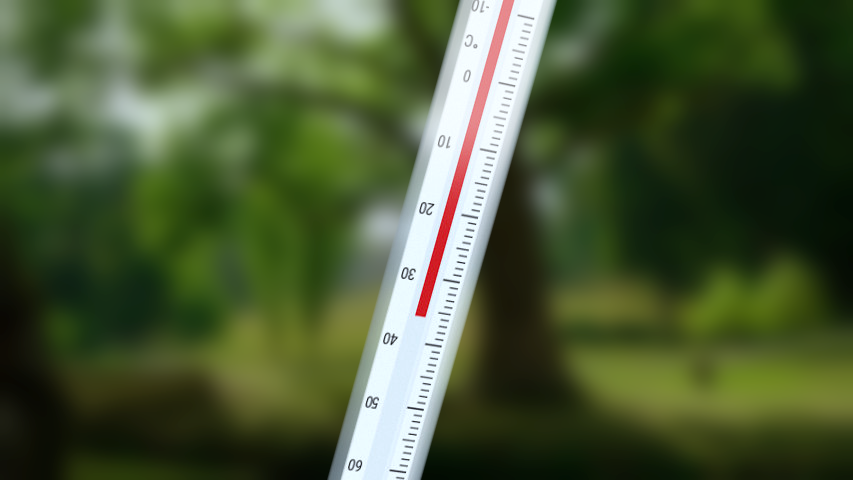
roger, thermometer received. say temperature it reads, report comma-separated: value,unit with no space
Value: 36,°C
